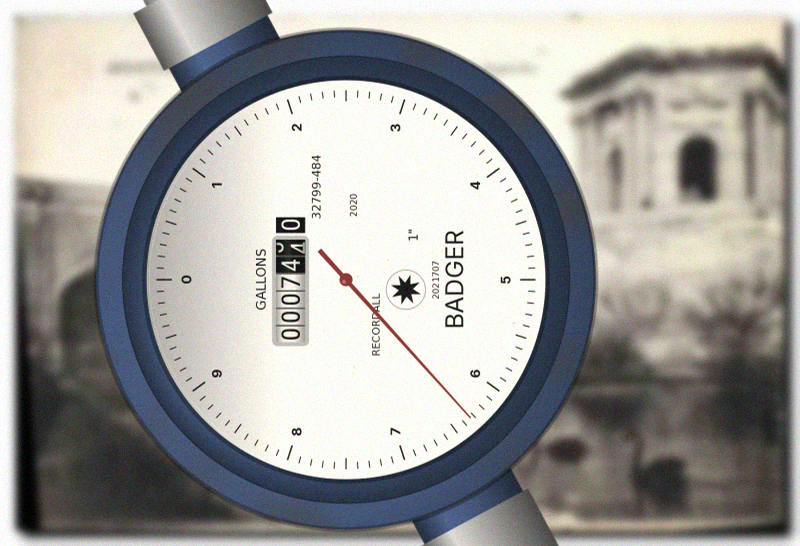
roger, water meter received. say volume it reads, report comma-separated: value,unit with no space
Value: 7436.3,gal
